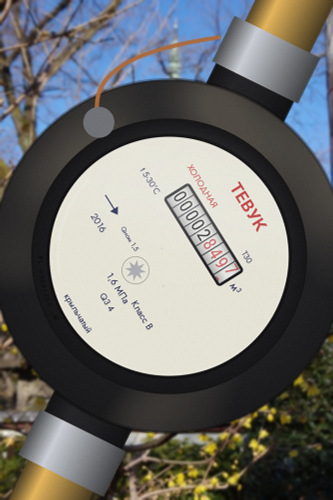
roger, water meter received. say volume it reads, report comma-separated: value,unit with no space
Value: 2.8497,m³
